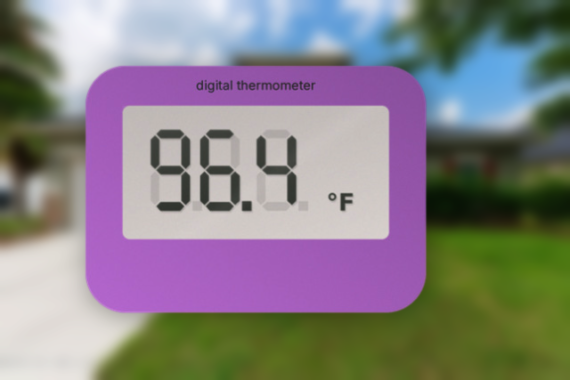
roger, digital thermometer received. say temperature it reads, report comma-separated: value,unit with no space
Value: 96.4,°F
